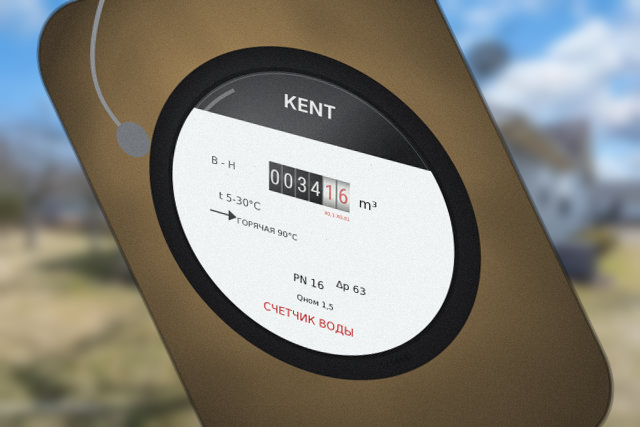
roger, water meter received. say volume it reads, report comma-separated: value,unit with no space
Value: 34.16,m³
